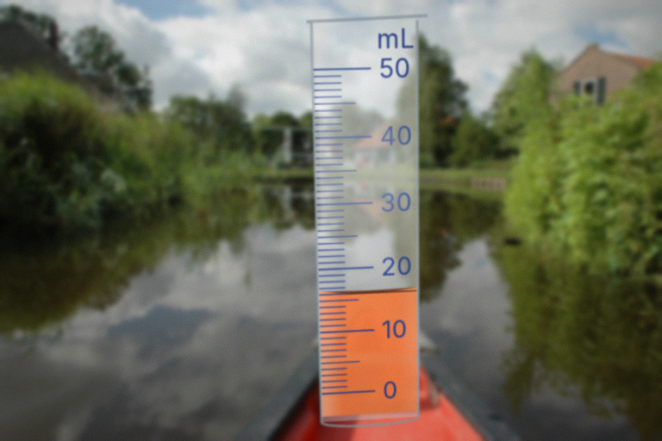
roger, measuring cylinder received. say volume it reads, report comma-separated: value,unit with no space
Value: 16,mL
